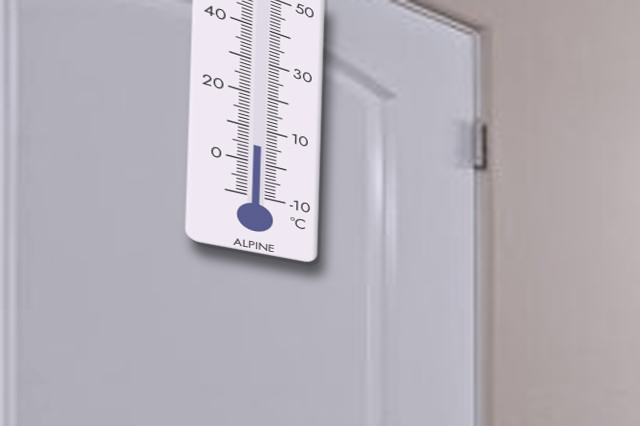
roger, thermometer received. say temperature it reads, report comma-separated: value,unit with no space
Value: 5,°C
